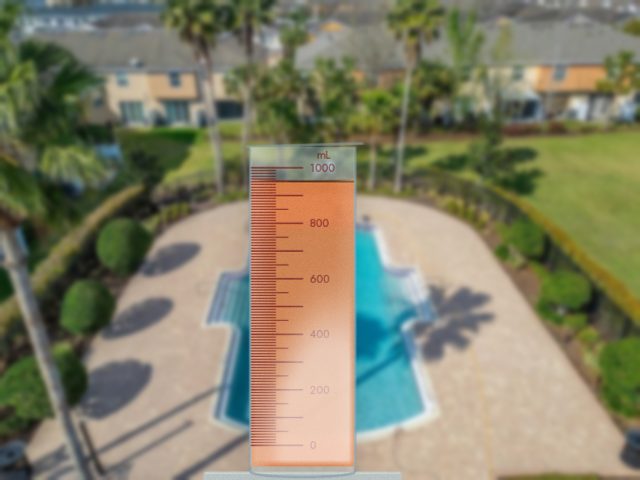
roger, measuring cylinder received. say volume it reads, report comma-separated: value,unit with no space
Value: 950,mL
